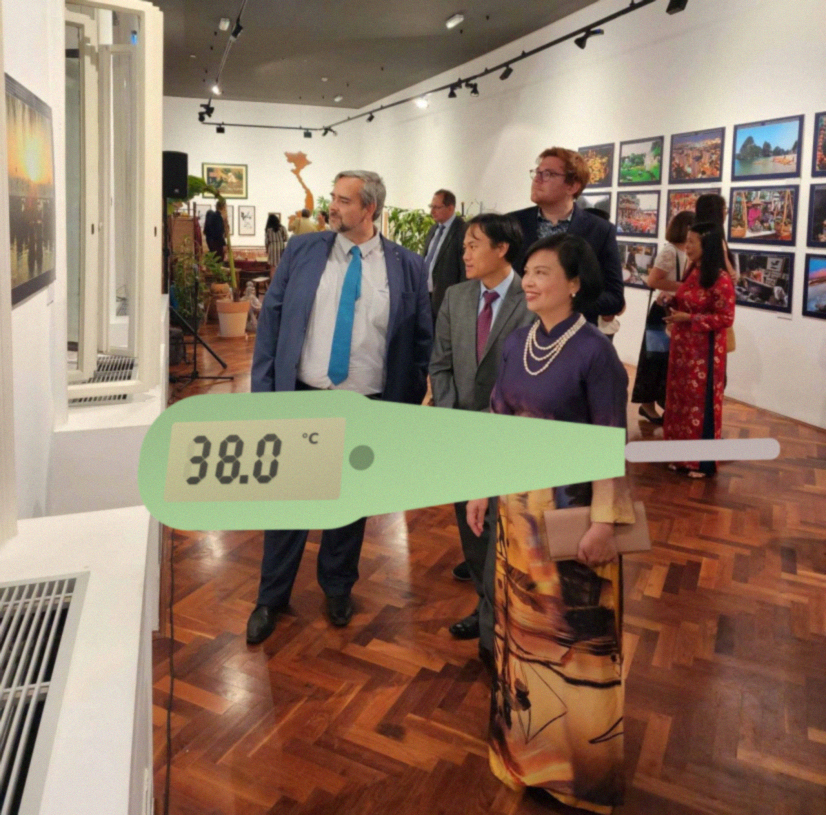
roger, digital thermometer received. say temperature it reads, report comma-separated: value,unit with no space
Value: 38.0,°C
